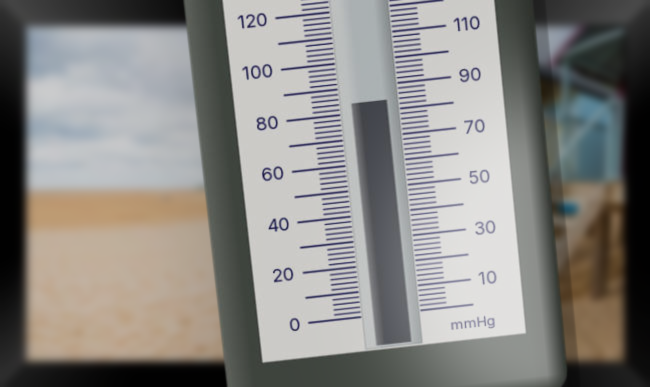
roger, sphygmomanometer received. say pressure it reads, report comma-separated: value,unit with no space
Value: 84,mmHg
